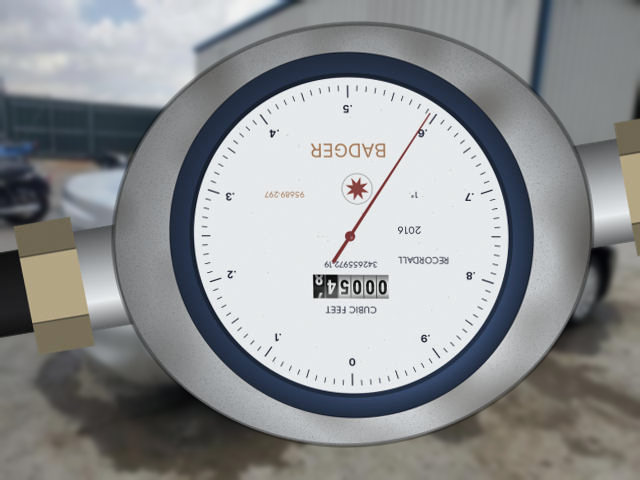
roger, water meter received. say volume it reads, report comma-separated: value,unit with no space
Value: 547.59,ft³
